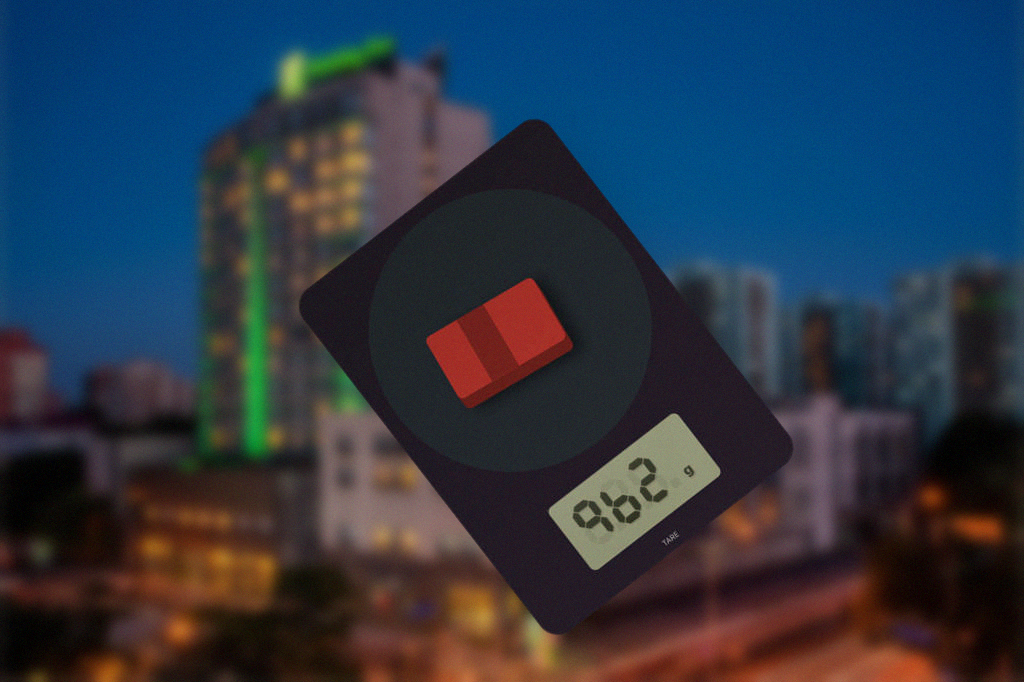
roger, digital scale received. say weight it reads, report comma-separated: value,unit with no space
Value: 962,g
